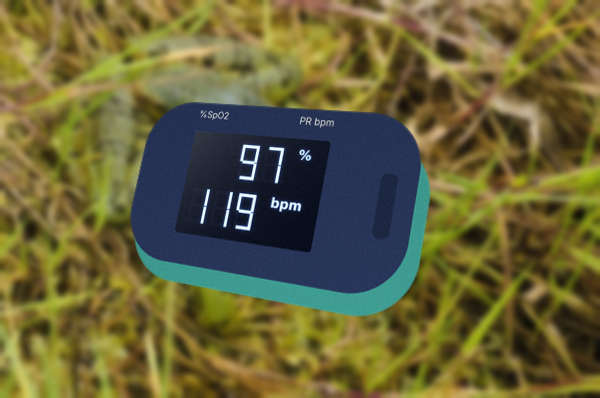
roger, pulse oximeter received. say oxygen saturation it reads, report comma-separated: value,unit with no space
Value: 97,%
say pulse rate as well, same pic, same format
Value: 119,bpm
